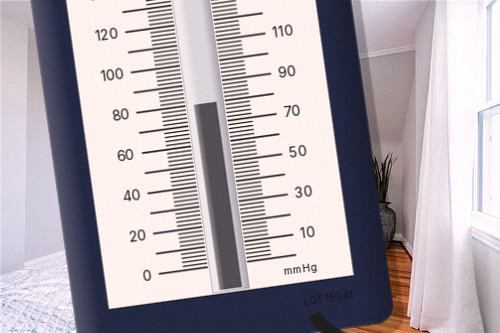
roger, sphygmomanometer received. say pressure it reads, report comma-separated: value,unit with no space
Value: 80,mmHg
